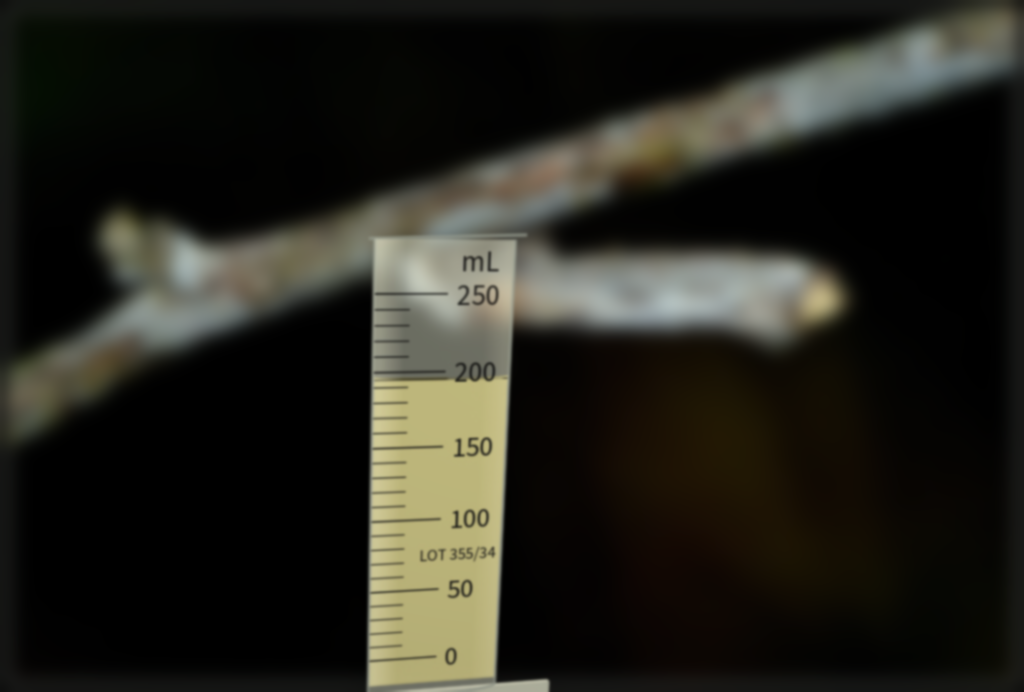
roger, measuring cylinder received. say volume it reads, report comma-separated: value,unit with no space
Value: 195,mL
